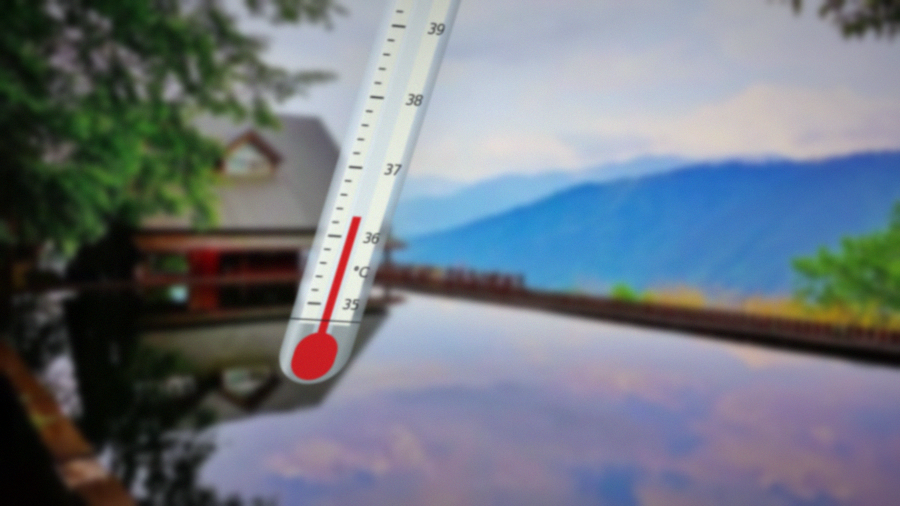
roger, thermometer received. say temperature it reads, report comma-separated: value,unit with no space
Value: 36.3,°C
